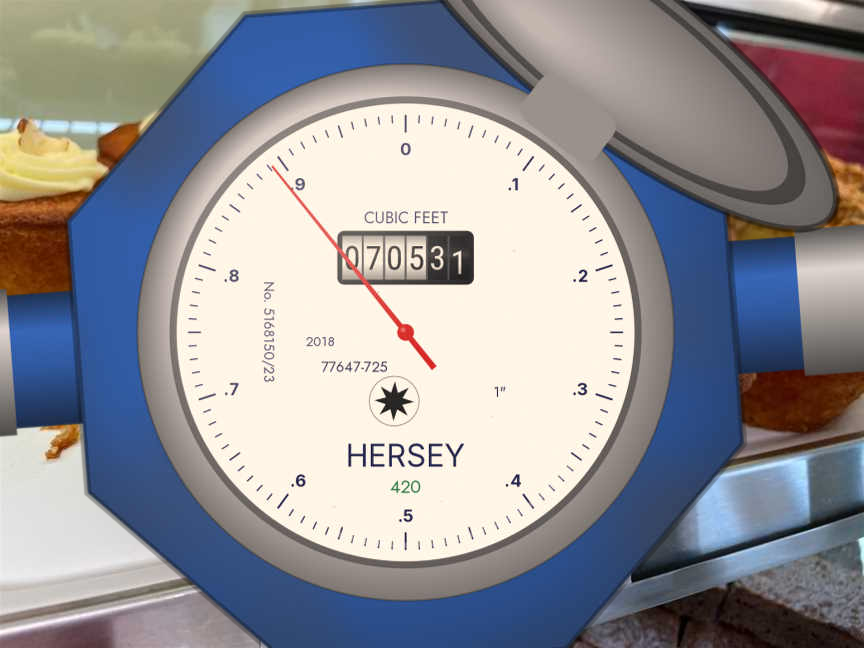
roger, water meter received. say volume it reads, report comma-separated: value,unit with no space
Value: 70530.89,ft³
